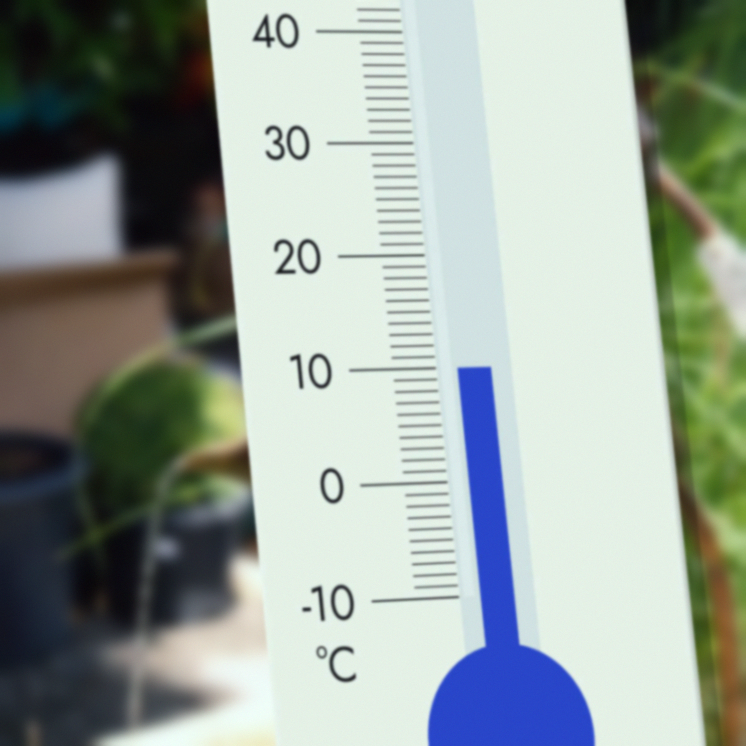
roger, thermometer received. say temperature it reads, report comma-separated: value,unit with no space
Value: 10,°C
